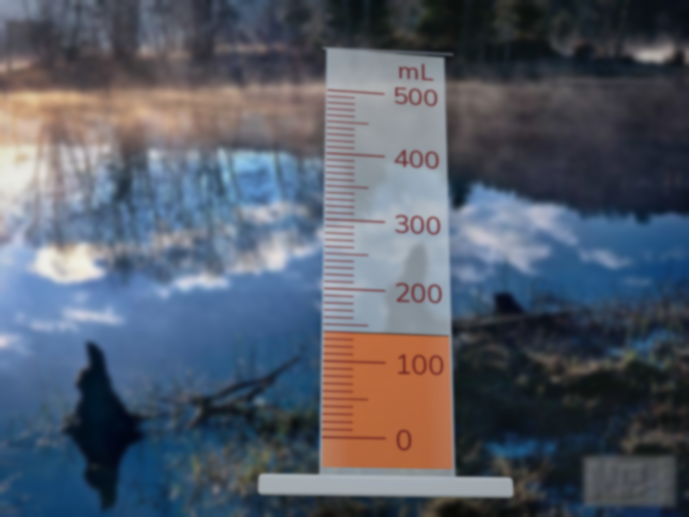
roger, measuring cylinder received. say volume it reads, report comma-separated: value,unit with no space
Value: 140,mL
